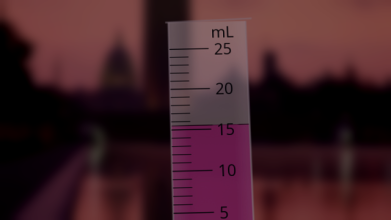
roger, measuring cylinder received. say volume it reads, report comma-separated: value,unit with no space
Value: 15.5,mL
